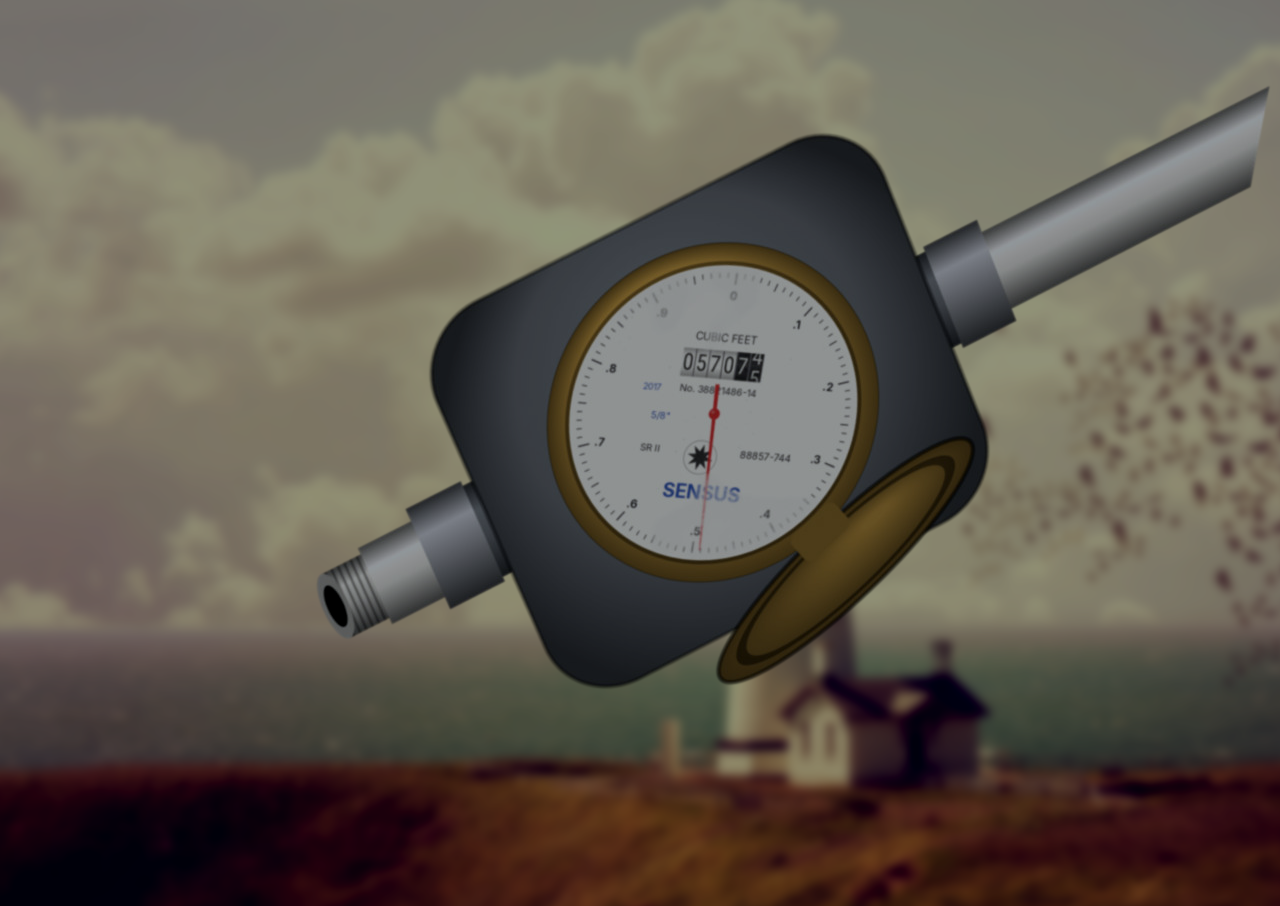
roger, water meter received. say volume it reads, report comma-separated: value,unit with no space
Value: 57074.49,ft³
